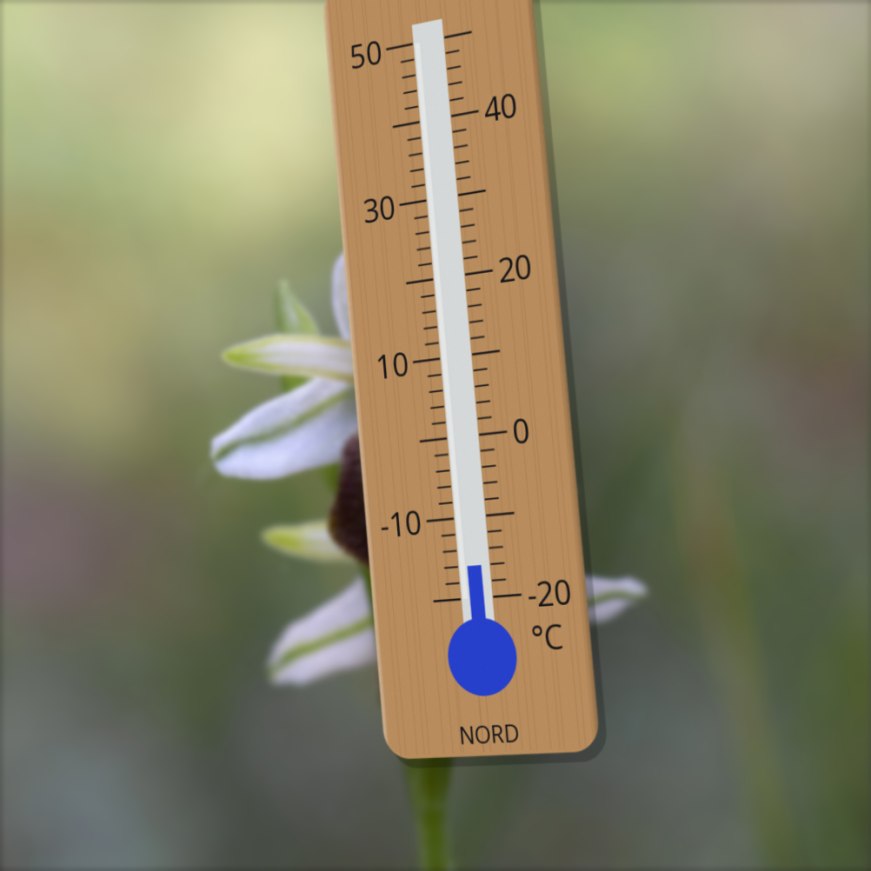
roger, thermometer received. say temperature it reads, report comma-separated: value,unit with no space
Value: -16,°C
